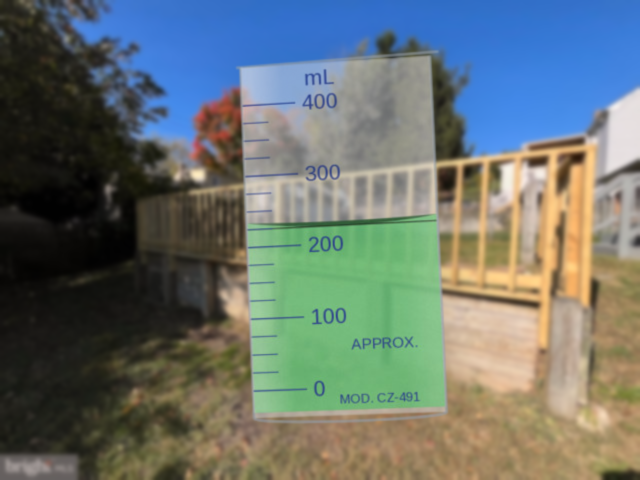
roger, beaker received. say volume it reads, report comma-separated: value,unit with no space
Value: 225,mL
